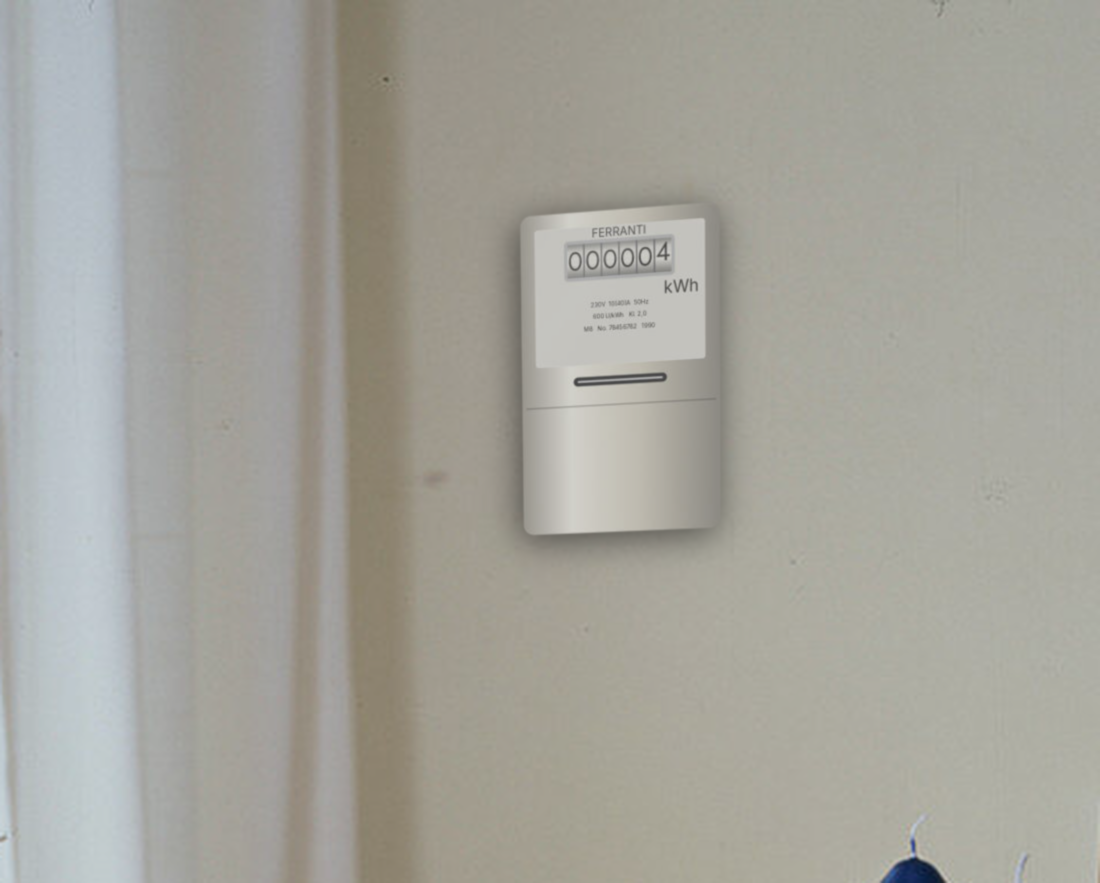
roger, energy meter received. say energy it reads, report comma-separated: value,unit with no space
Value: 4,kWh
